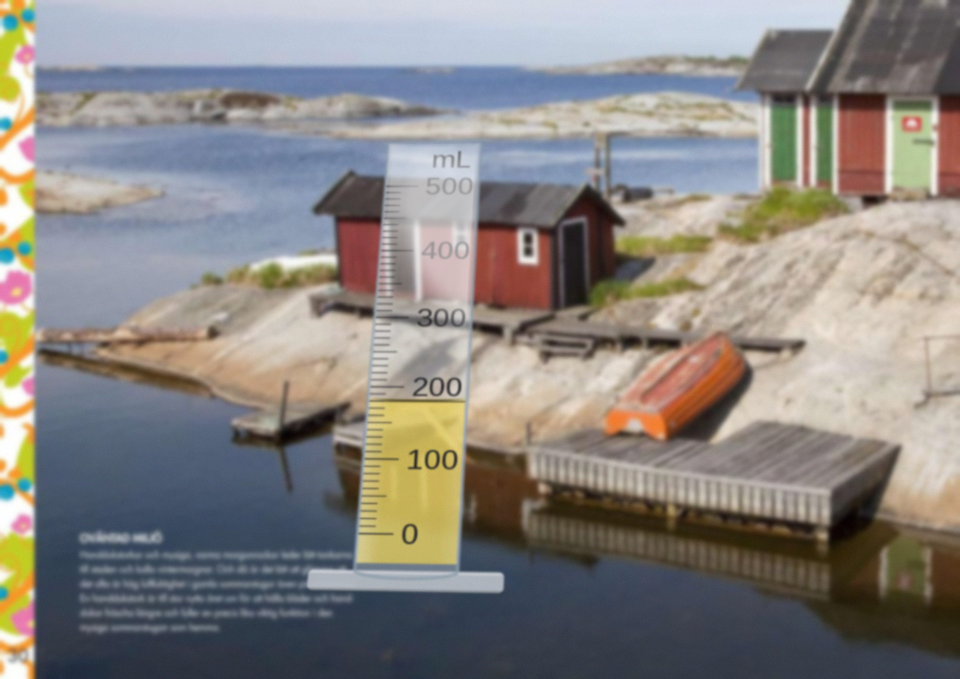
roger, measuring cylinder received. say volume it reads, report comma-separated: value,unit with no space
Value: 180,mL
